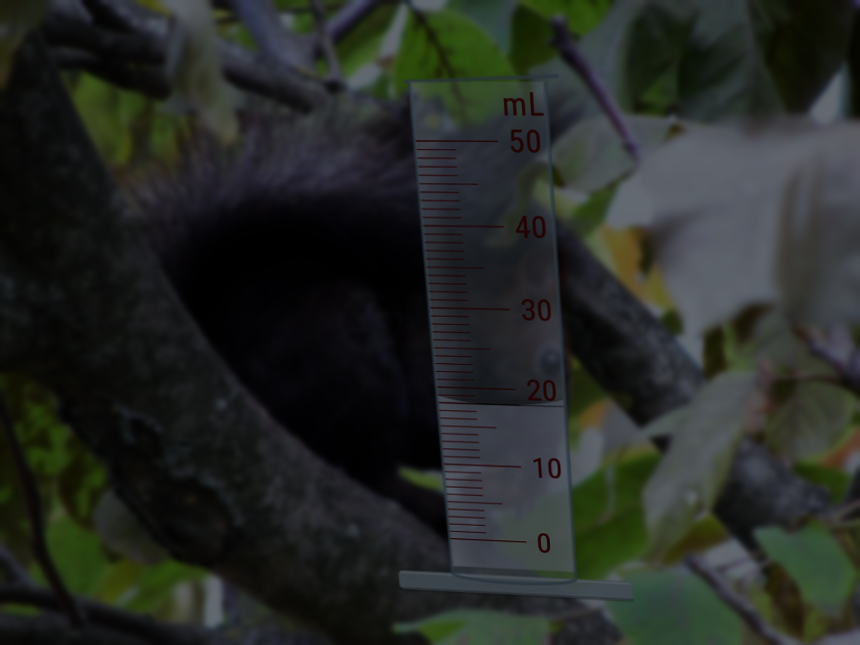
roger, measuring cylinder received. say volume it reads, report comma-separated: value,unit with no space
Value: 18,mL
